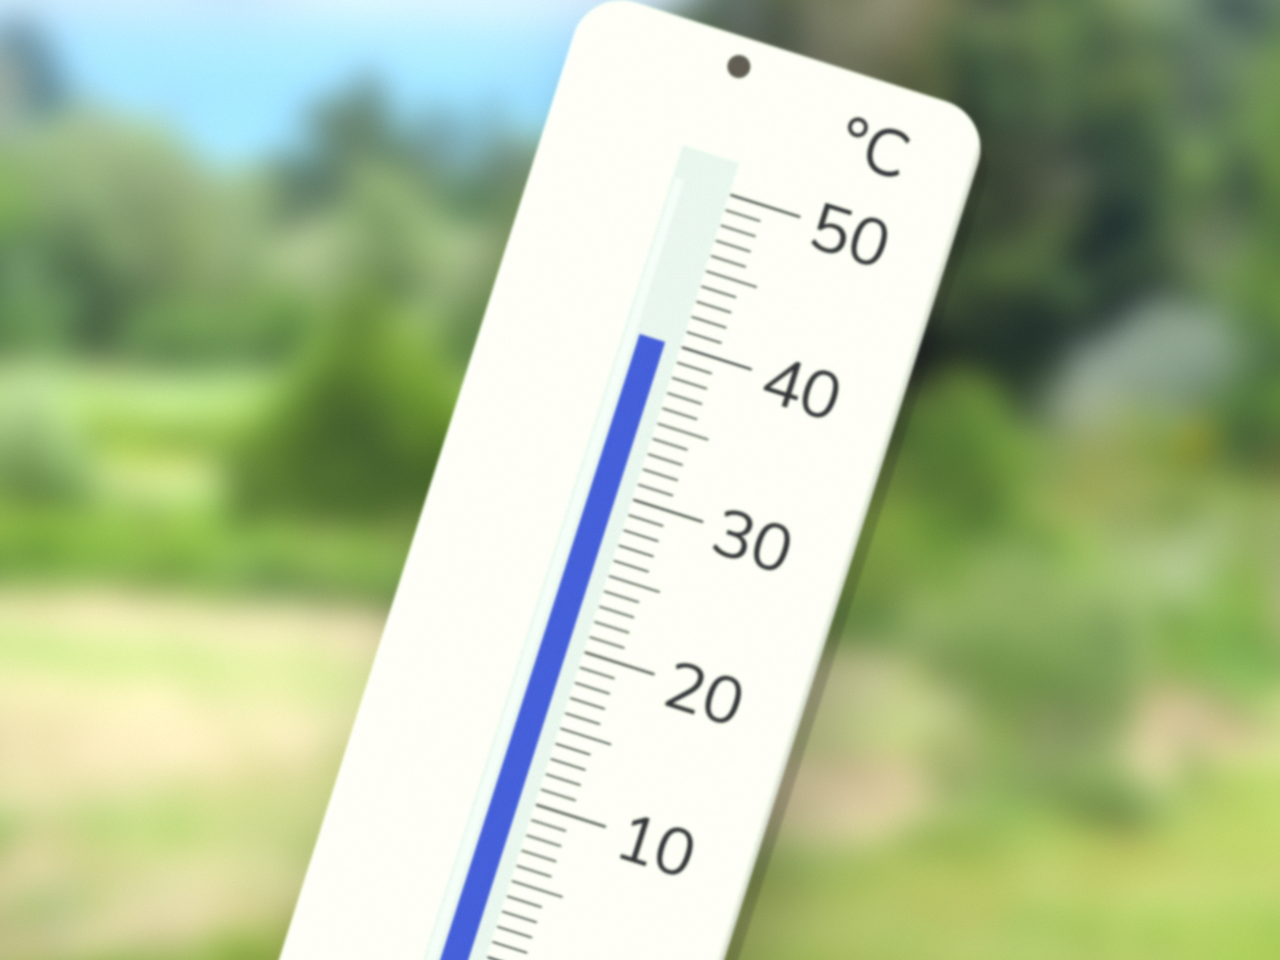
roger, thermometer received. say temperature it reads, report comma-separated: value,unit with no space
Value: 40,°C
